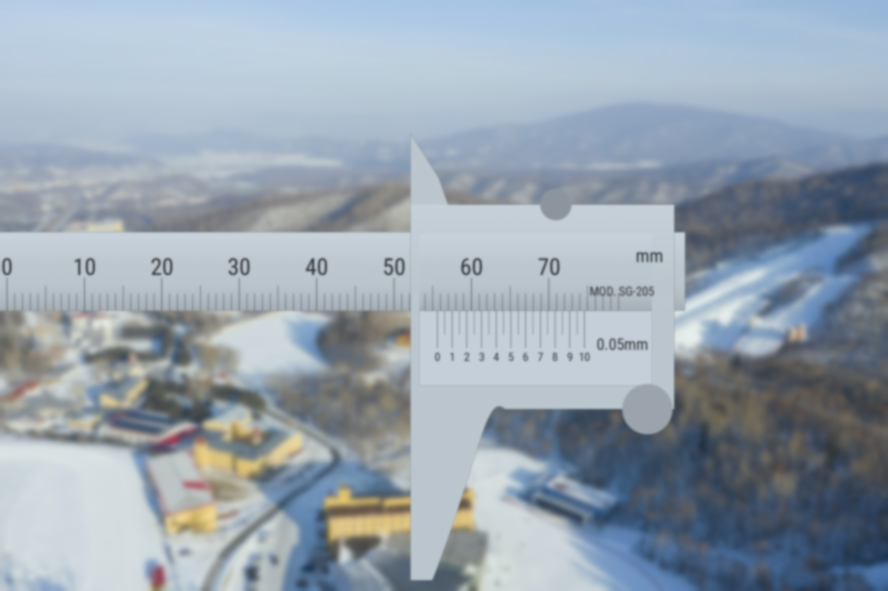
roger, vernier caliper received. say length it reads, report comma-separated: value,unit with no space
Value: 55.6,mm
